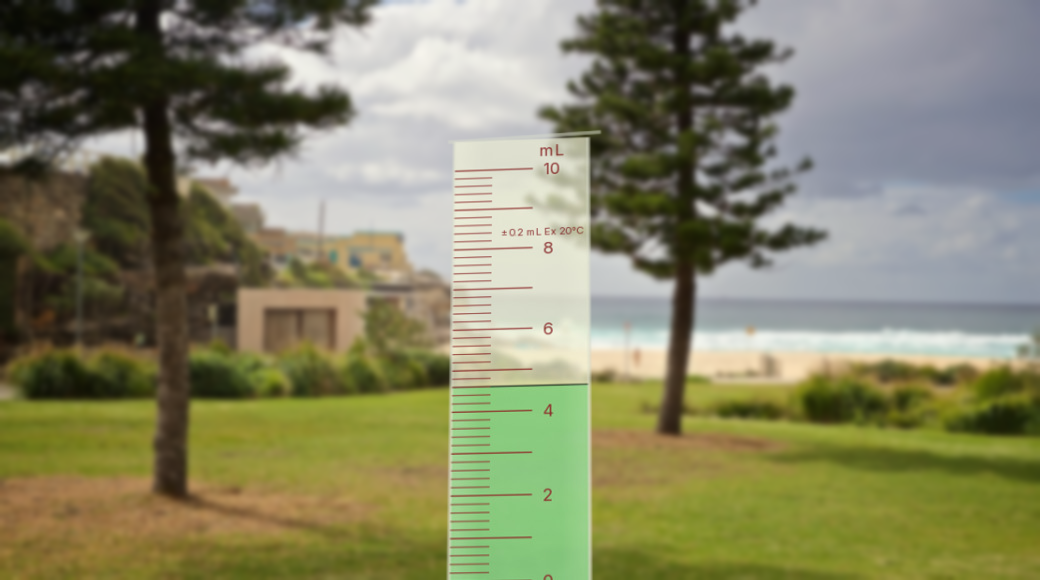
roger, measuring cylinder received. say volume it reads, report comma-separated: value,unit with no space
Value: 4.6,mL
